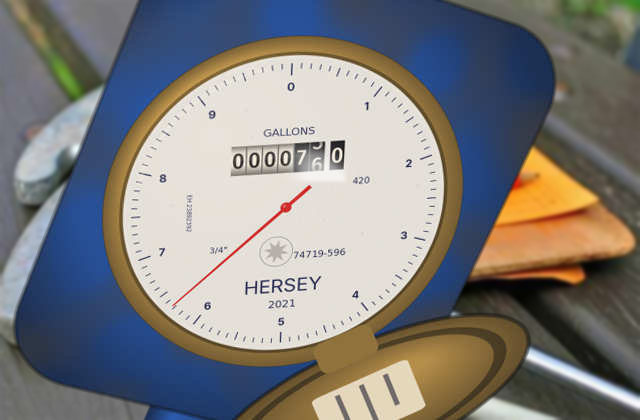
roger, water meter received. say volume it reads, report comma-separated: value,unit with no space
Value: 756.3,gal
